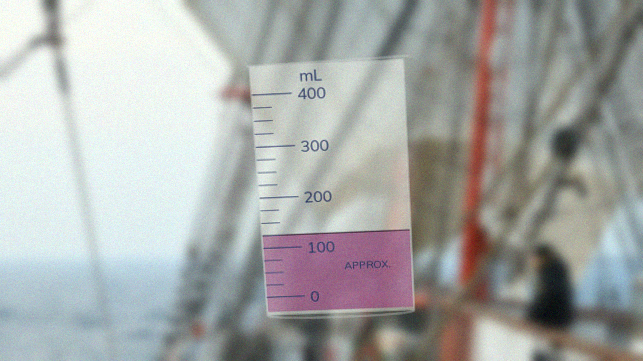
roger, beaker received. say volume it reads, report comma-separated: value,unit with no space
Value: 125,mL
